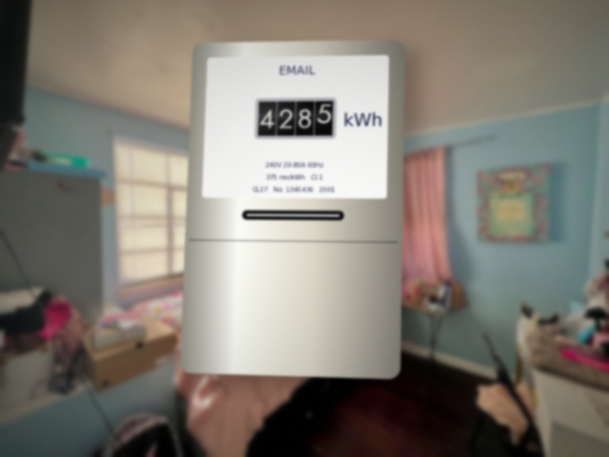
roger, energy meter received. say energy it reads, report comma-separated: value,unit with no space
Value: 4285,kWh
